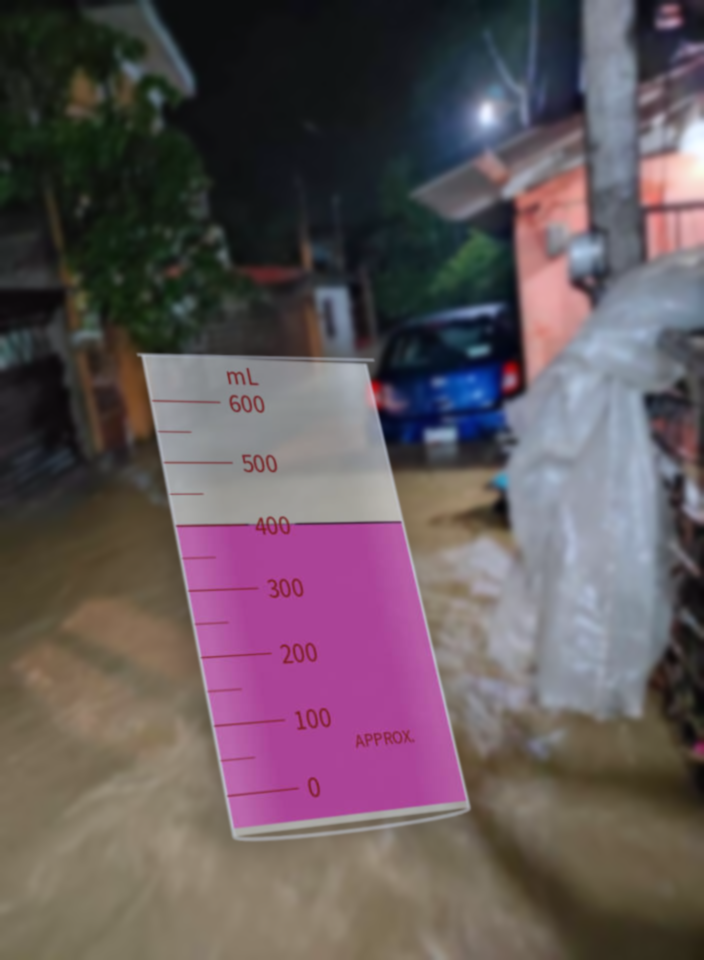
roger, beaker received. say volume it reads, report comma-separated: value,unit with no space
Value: 400,mL
